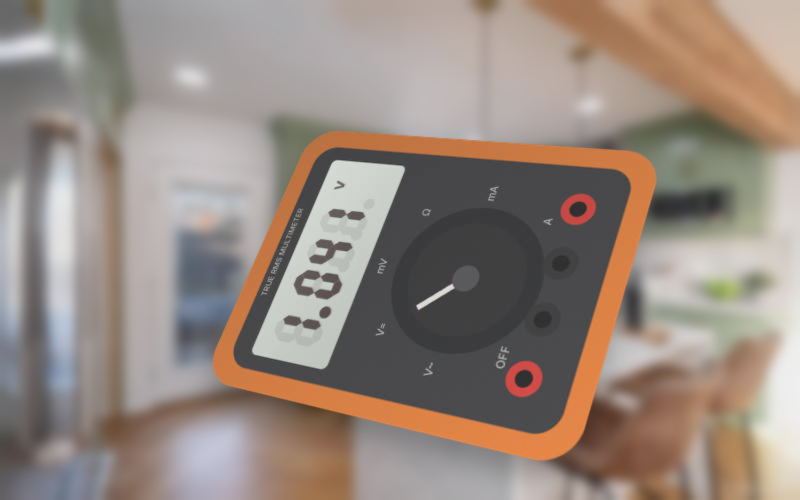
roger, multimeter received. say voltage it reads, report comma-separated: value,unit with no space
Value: 1.041,V
